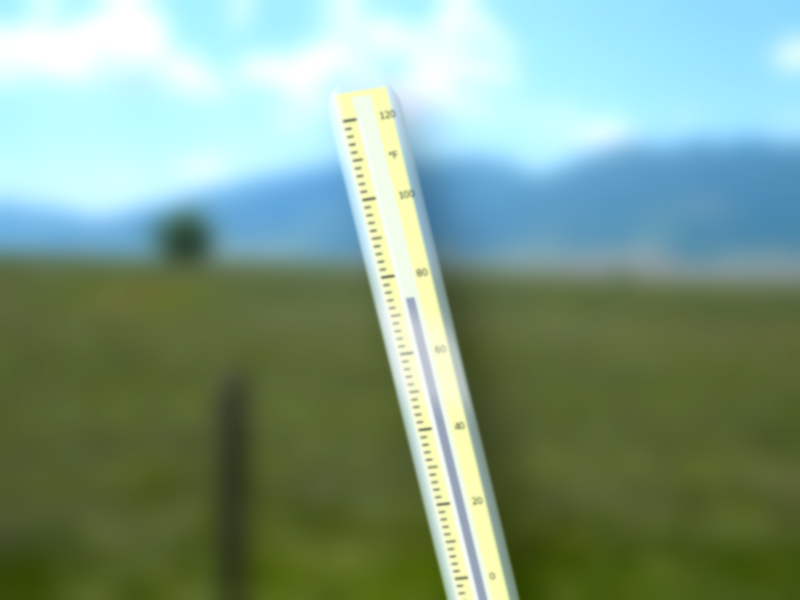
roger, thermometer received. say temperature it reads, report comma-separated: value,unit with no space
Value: 74,°F
